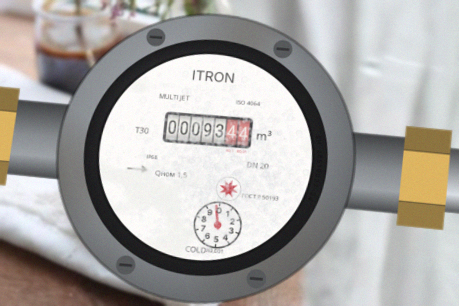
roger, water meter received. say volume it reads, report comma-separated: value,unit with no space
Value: 93.439,m³
